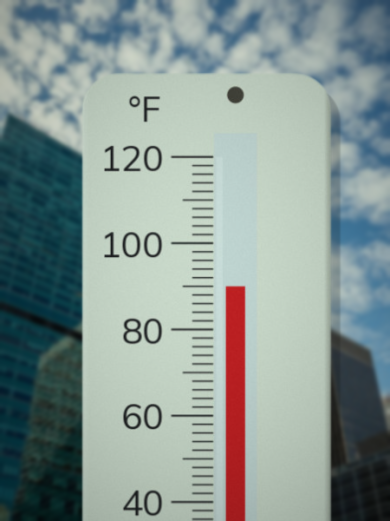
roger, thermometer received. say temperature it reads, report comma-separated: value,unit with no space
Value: 90,°F
